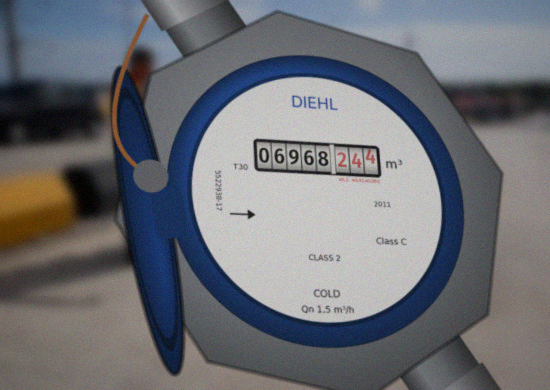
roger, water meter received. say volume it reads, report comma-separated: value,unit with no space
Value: 6968.244,m³
